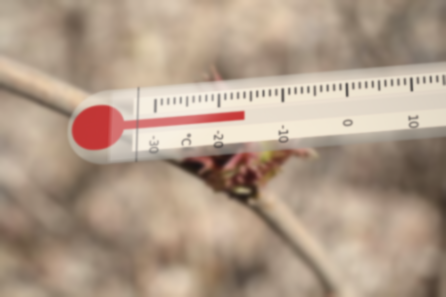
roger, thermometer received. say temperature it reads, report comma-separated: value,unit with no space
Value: -16,°C
